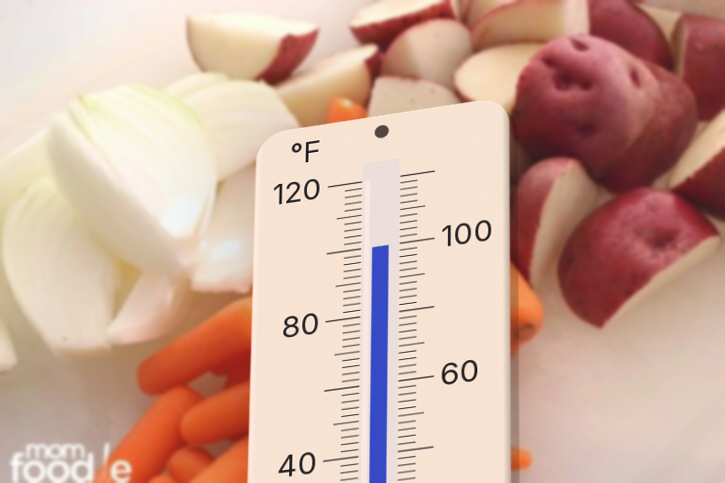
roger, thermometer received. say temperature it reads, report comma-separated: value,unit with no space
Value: 100,°F
